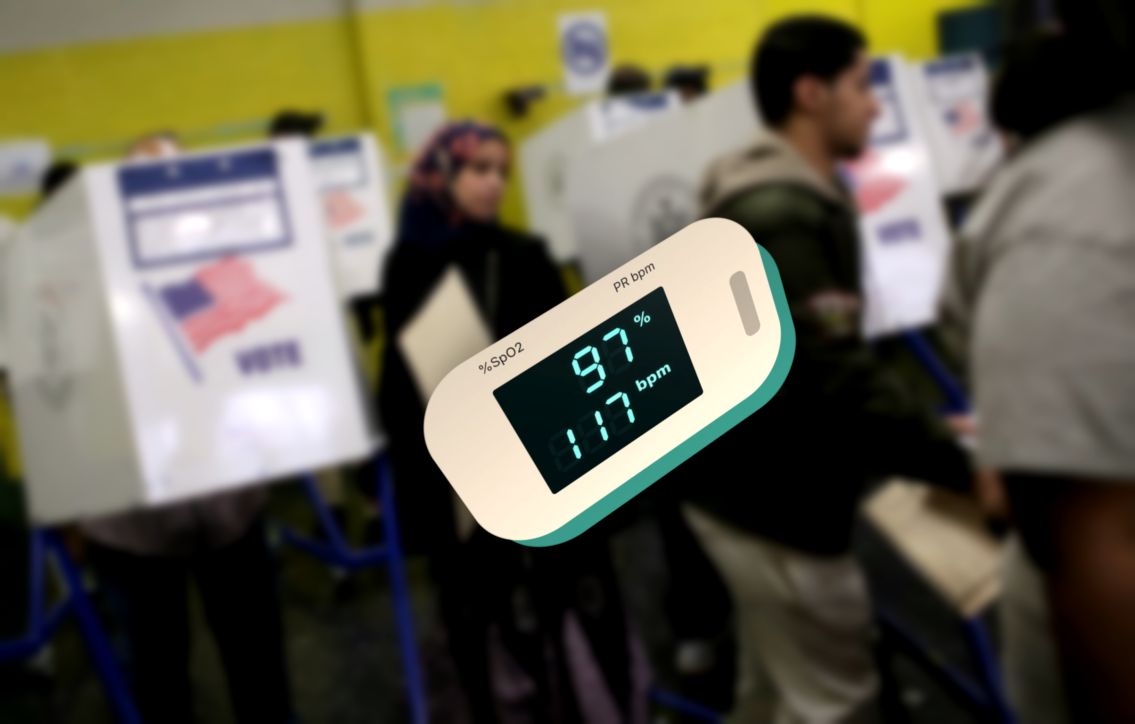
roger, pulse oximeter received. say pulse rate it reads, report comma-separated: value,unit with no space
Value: 117,bpm
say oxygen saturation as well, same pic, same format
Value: 97,%
